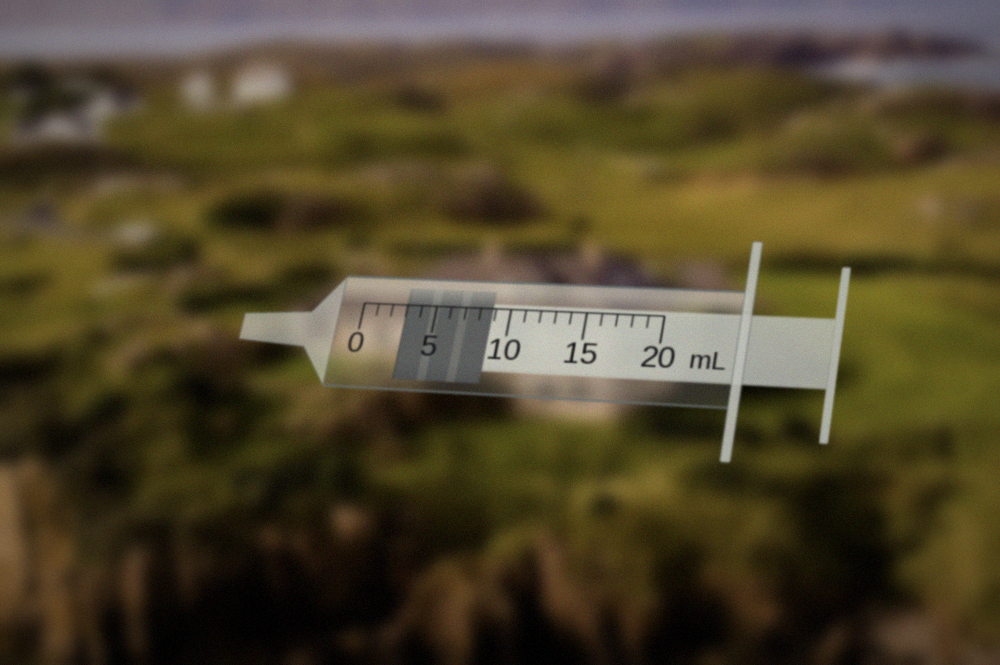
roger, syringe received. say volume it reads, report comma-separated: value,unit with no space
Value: 3,mL
